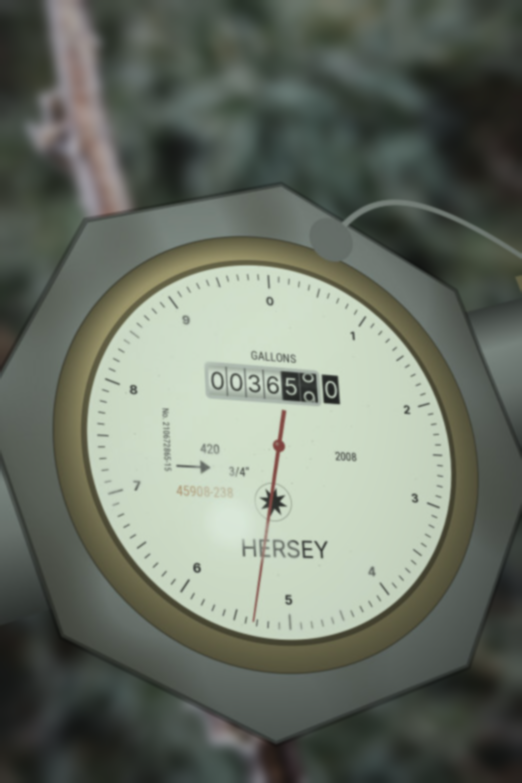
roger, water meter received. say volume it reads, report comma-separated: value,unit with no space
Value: 36585.3,gal
